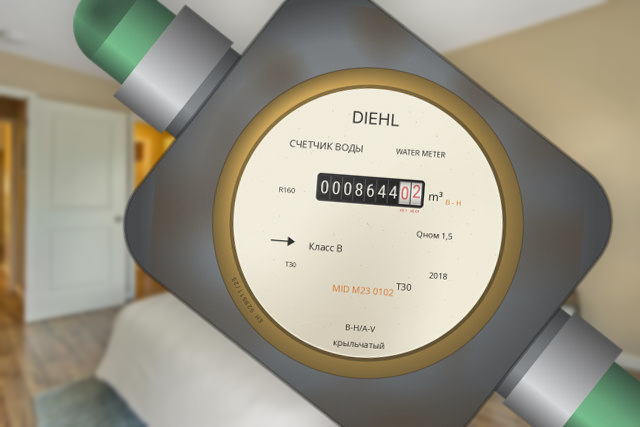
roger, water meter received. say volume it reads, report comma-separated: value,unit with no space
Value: 8644.02,m³
